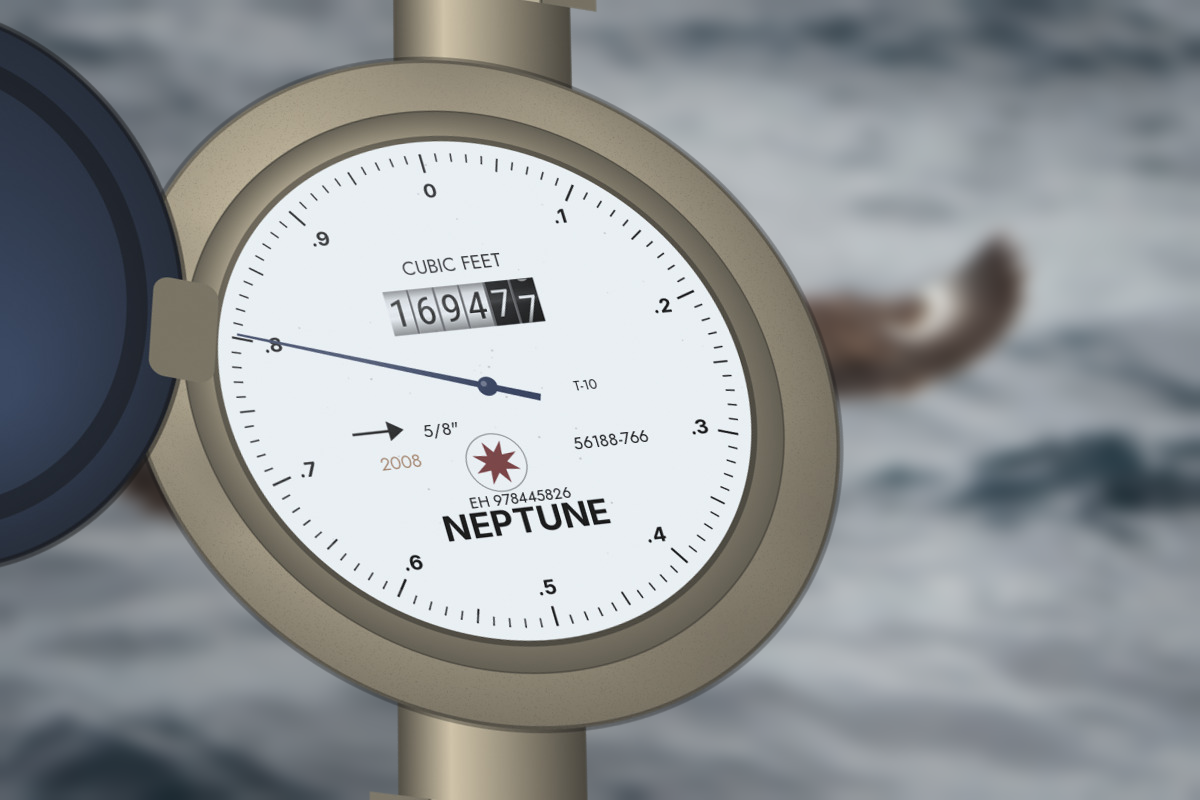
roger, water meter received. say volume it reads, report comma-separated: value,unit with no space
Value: 169476.80,ft³
